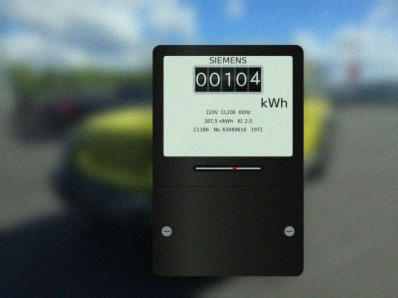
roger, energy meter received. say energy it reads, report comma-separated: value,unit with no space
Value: 104,kWh
